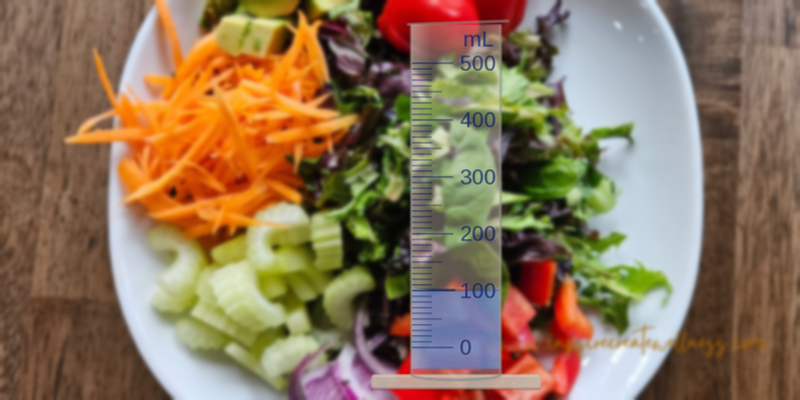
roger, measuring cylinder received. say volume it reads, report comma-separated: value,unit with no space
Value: 100,mL
